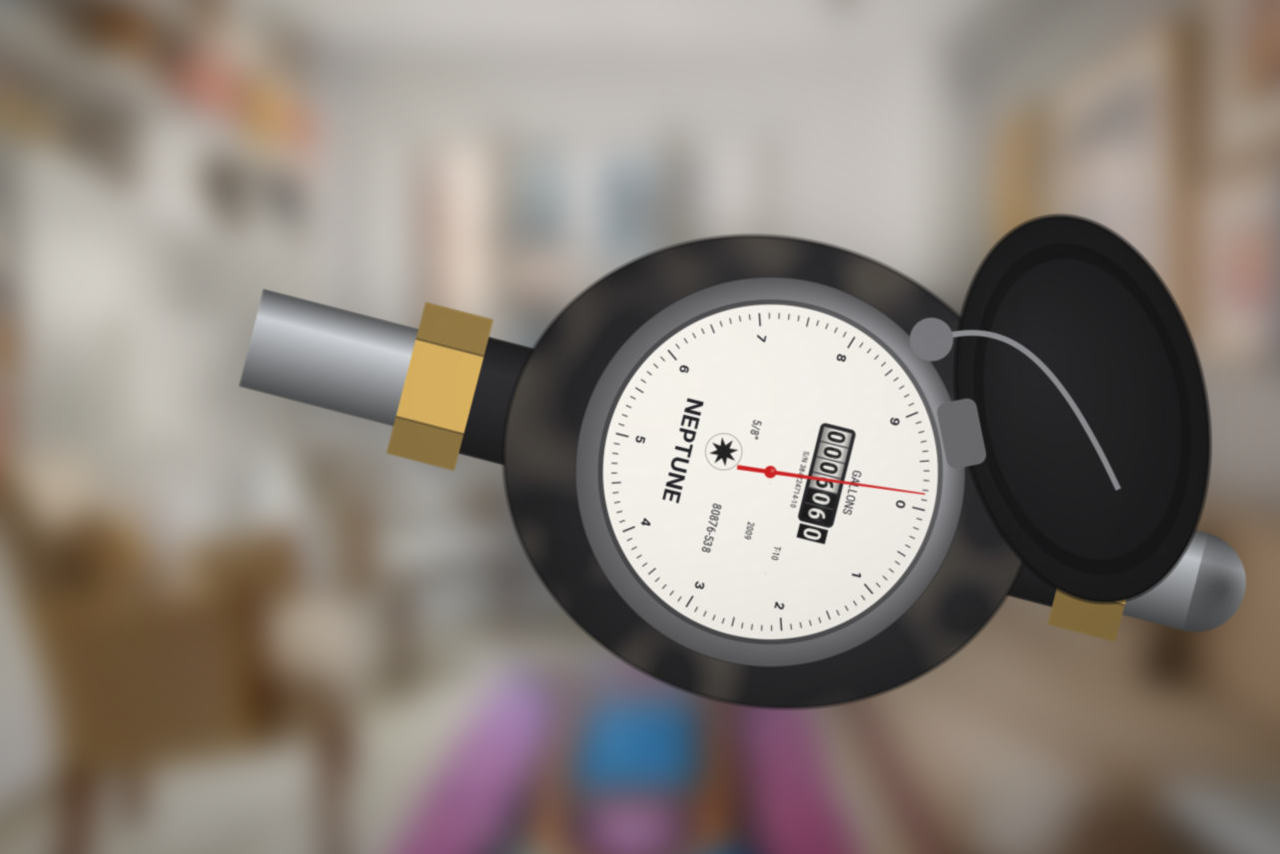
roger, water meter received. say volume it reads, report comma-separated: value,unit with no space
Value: 6059.8,gal
